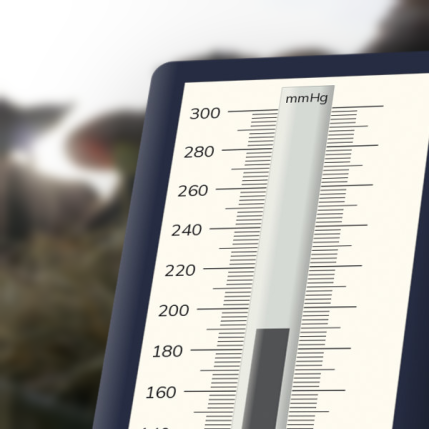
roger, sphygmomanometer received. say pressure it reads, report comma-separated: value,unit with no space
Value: 190,mmHg
